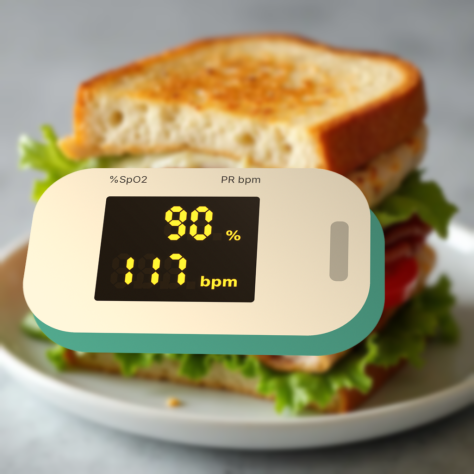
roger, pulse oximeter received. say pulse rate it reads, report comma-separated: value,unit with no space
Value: 117,bpm
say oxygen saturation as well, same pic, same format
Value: 90,%
